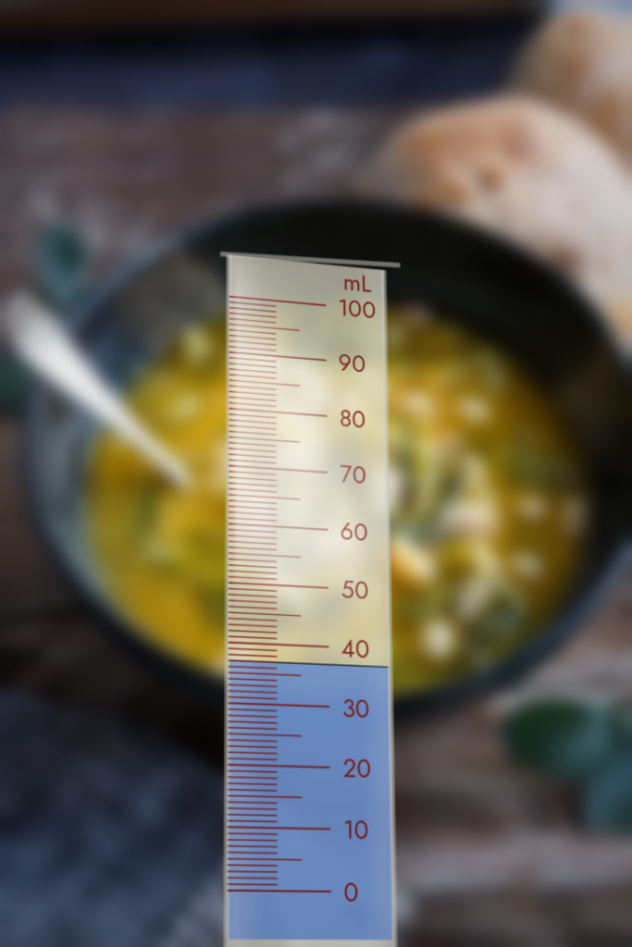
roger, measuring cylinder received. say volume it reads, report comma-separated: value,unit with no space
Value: 37,mL
